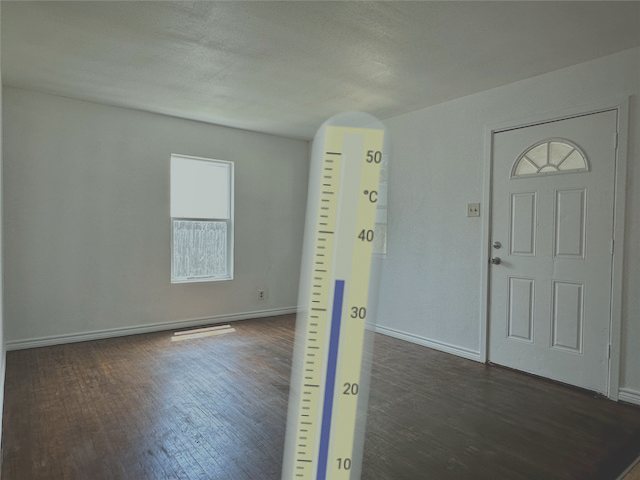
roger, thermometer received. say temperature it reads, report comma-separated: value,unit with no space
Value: 34,°C
